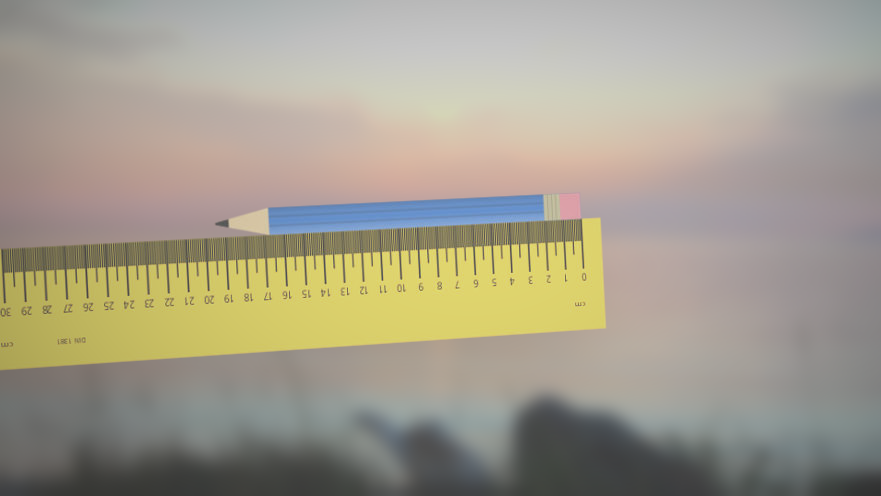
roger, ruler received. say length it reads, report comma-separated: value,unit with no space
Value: 19.5,cm
